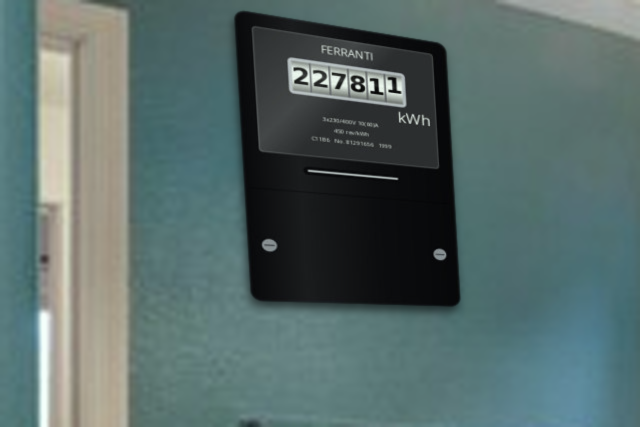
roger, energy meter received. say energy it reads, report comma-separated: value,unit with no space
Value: 227811,kWh
